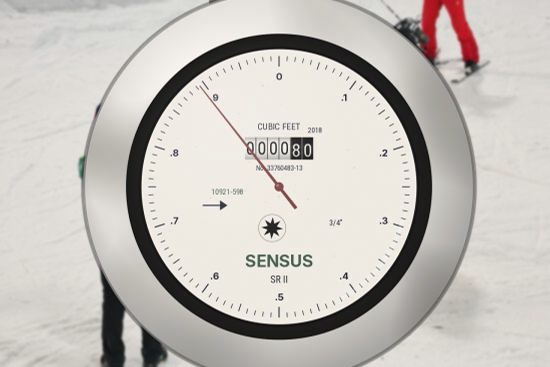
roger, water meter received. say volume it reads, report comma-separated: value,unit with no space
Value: 79.89,ft³
